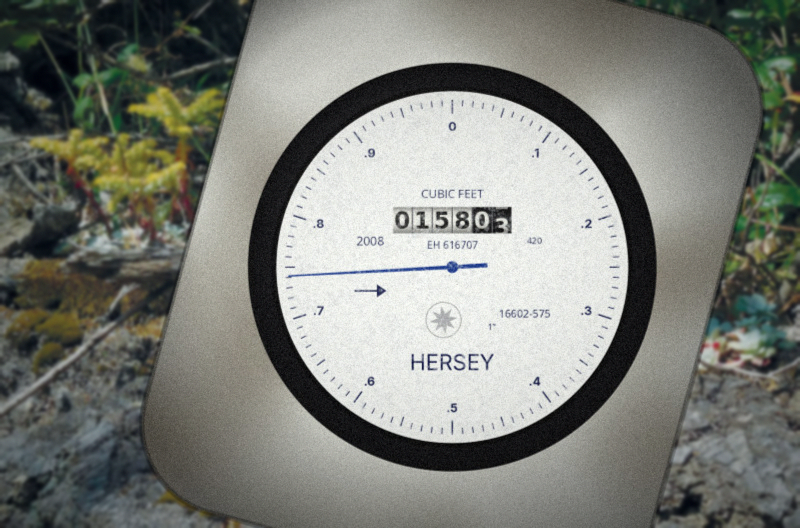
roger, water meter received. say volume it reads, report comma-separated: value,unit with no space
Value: 15802.74,ft³
